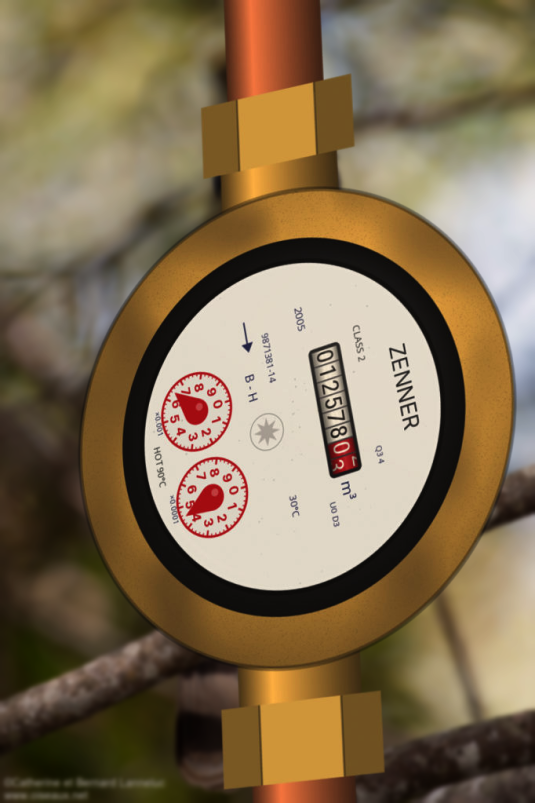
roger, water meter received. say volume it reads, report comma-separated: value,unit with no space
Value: 12578.0264,m³
